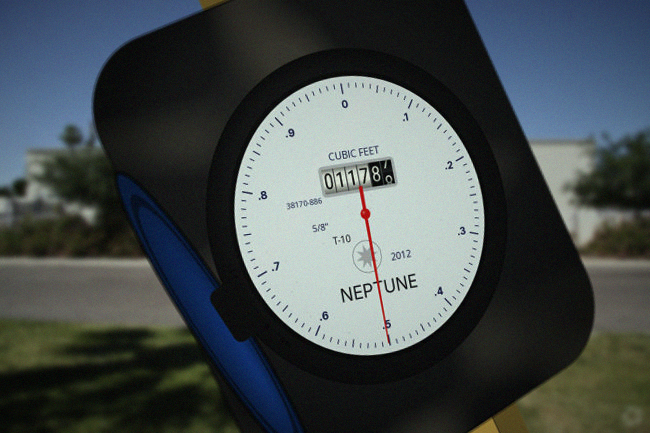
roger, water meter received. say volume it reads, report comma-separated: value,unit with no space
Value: 11787.50,ft³
